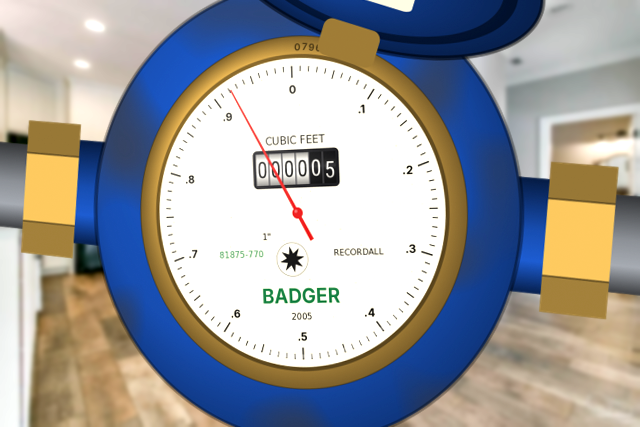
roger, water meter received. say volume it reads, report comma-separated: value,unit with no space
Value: 4.92,ft³
